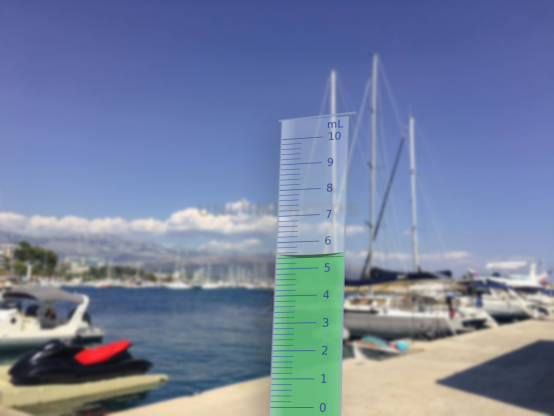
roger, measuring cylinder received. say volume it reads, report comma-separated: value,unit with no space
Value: 5.4,mL
